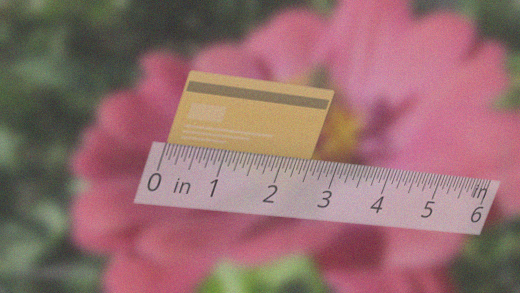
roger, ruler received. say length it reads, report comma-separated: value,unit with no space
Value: 2.5,in
